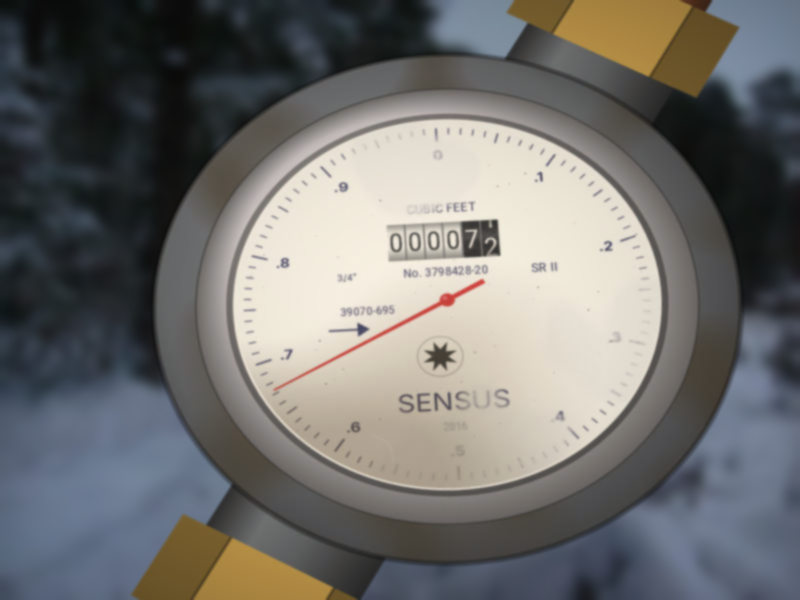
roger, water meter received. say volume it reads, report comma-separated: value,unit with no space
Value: 71.67,ft³
